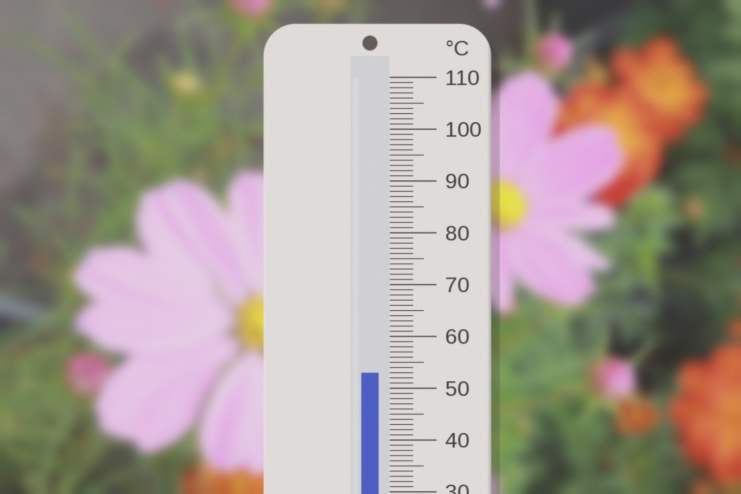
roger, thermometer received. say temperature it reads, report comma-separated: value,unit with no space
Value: 53,°C
